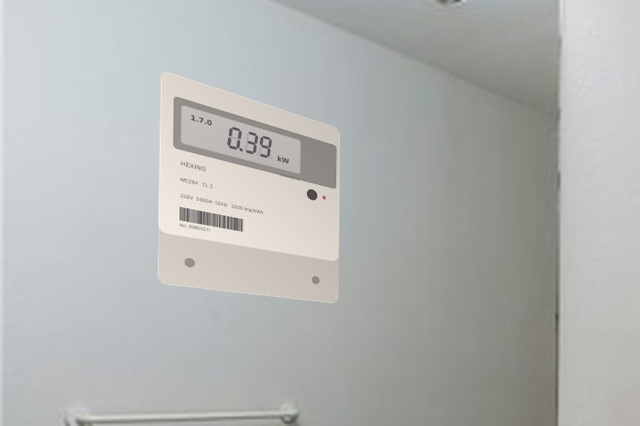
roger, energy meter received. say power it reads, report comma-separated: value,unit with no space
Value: 0.39,kW
